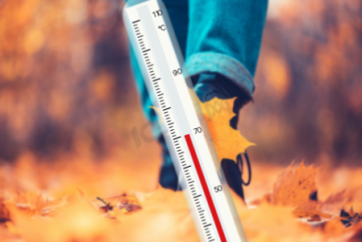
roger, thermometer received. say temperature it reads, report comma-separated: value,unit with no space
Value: 70,°C
